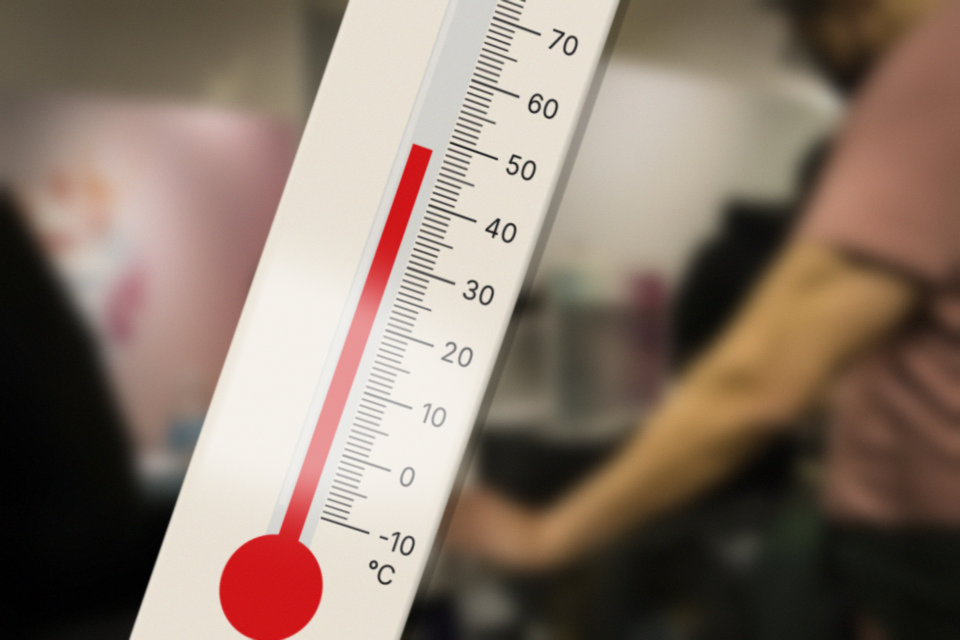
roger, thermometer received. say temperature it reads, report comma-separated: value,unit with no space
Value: 48,°C
